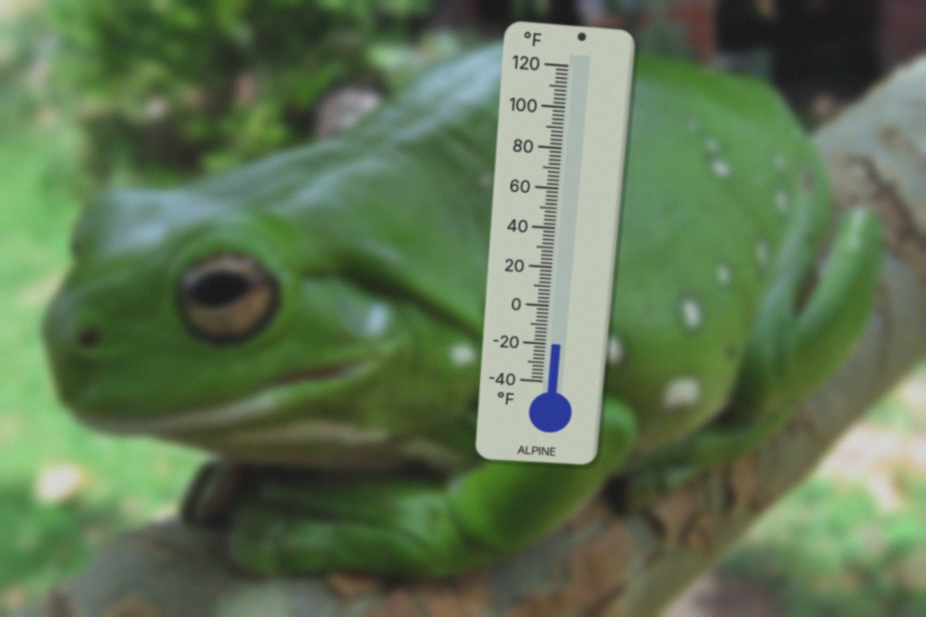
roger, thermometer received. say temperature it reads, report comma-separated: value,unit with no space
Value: -20,°F
